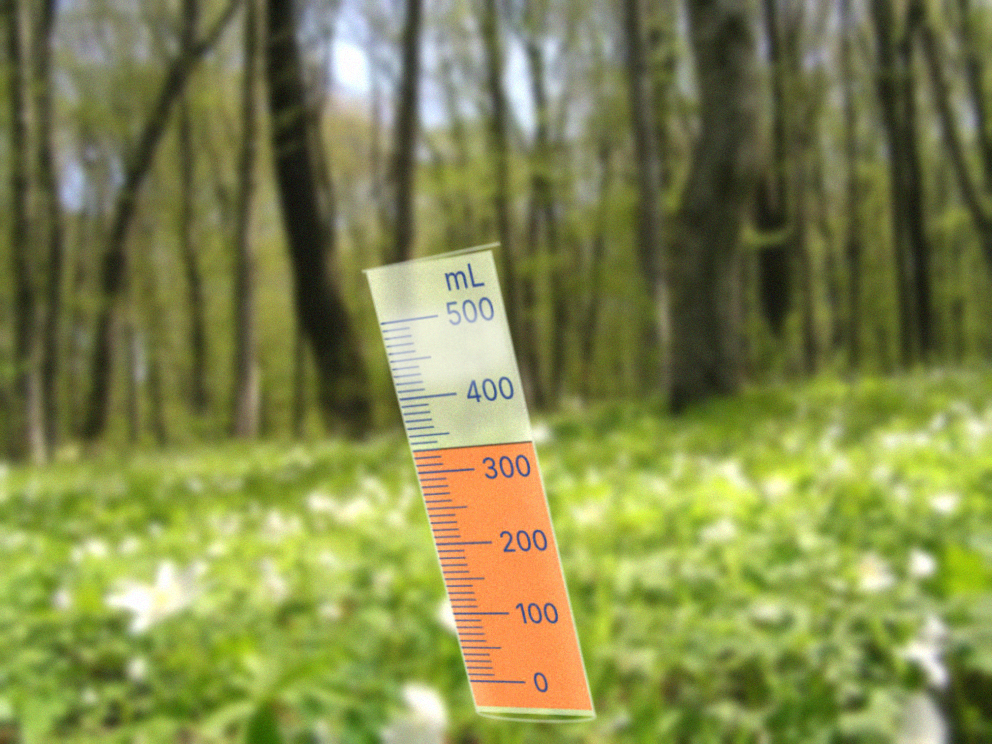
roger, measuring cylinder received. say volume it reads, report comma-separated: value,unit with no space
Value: 330,mL
